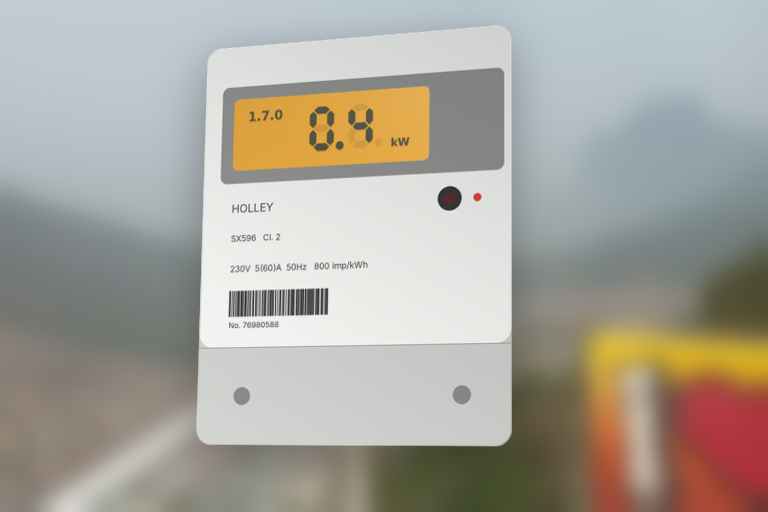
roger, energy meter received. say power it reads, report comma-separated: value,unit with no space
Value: 0.4,kW
